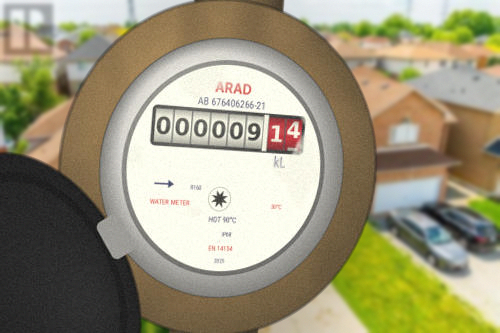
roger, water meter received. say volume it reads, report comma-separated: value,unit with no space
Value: 9.14,kL
